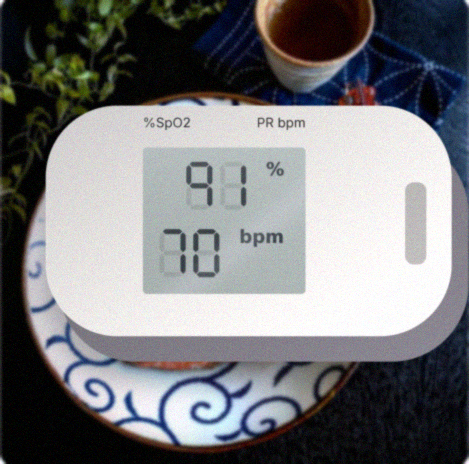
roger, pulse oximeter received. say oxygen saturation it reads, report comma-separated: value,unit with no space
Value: 91,%
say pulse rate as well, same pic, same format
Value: 70,bpm
